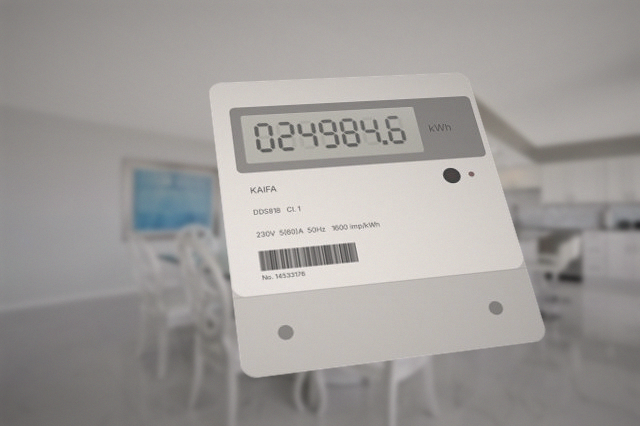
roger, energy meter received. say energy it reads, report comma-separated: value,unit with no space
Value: 24984.6,kWh
